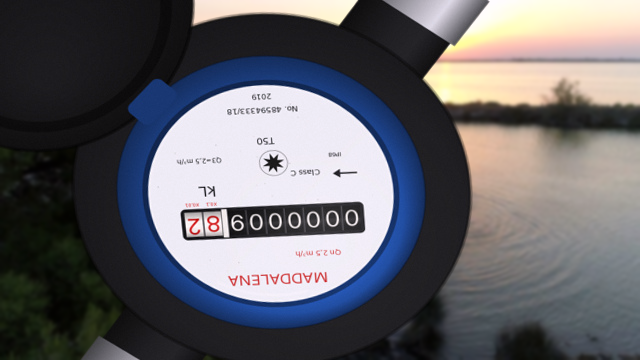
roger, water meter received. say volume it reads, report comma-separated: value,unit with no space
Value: 9.82,kL
